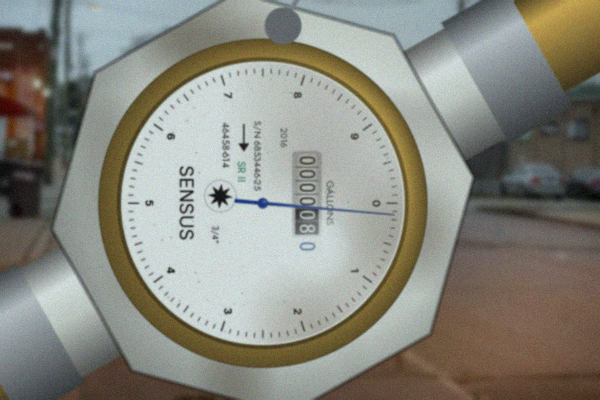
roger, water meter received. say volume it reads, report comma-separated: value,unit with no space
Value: 80.1,gal
